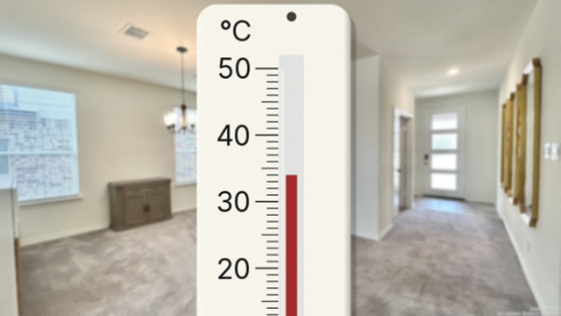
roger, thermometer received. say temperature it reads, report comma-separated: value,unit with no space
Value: 34,°C
